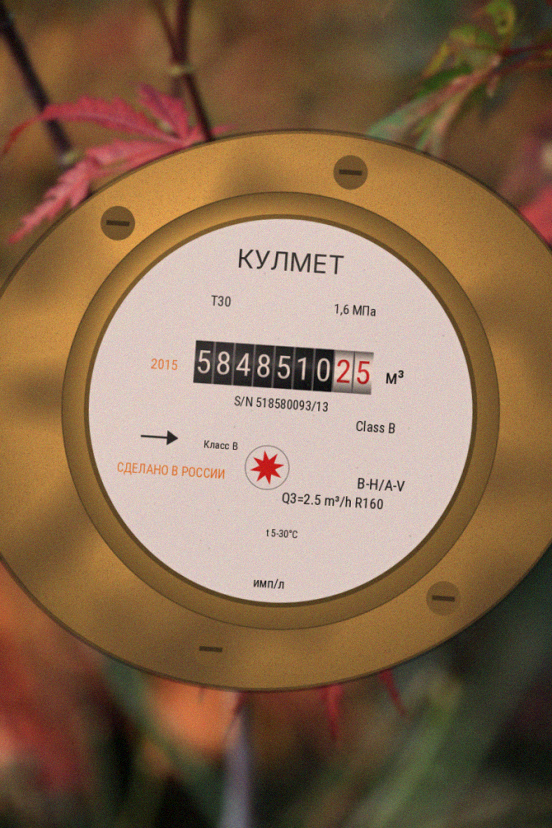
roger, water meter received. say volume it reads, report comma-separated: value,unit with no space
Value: 5848510.25,m³
